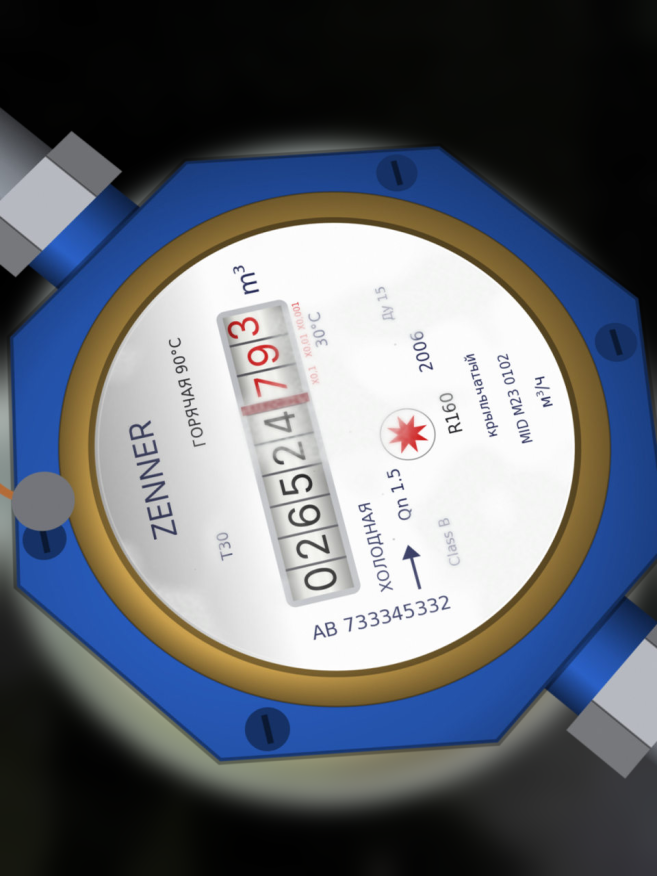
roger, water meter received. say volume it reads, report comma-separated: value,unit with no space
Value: 26524.793,m³
